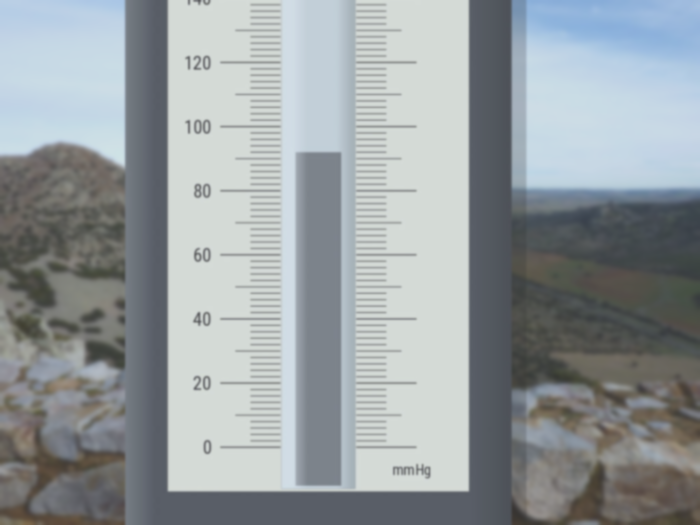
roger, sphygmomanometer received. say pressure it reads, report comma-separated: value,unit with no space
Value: 92,mmHg
